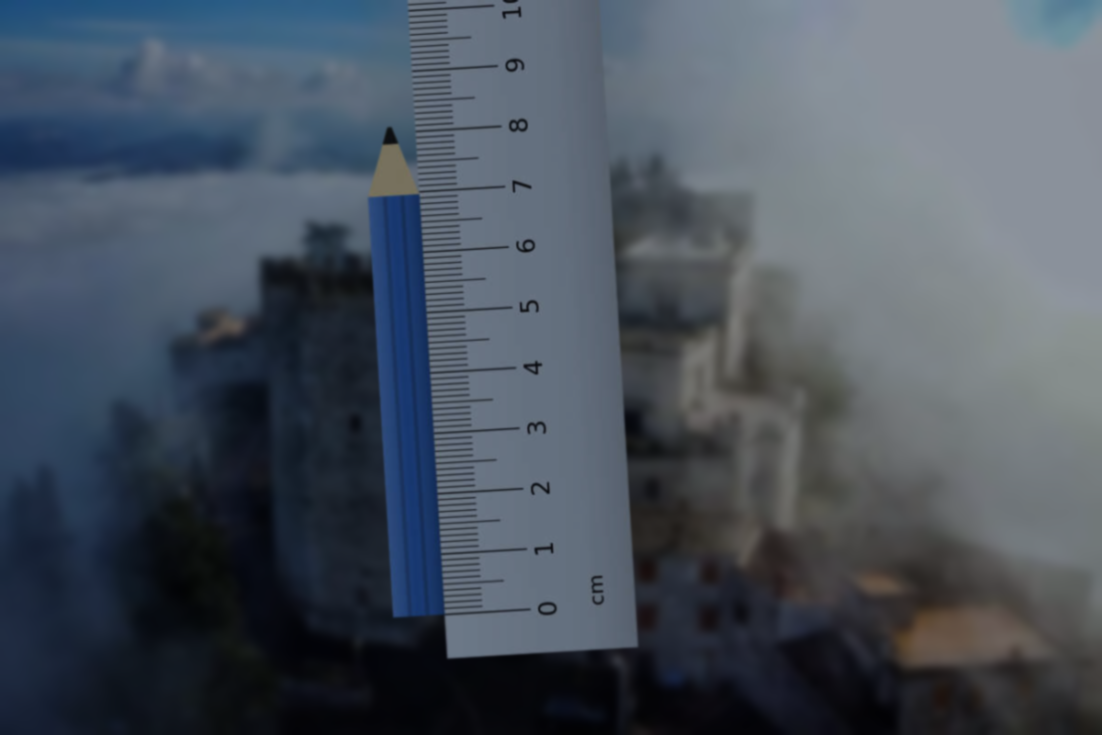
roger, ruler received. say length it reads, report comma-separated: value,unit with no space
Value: 8.1,cm
